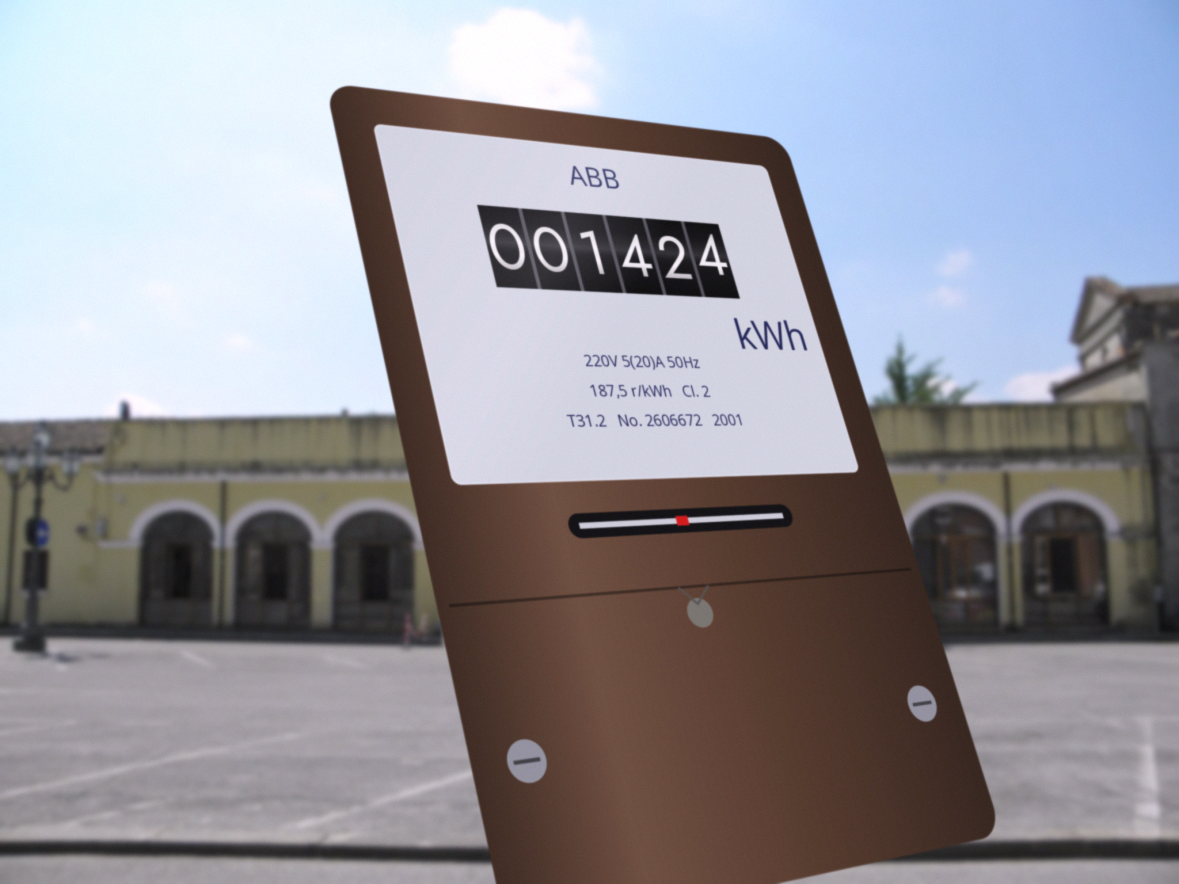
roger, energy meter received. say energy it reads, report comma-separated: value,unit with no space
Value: 1424,kWh
